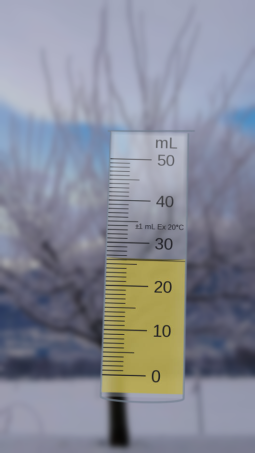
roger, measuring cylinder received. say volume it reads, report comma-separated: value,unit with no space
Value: 26,mL
